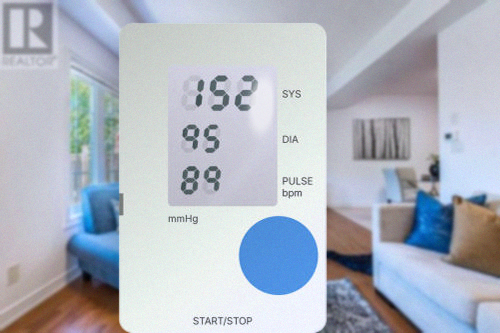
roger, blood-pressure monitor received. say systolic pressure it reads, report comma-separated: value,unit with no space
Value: 152,mmHg
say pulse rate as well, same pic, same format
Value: 89,bpm
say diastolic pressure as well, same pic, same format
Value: 95,mmHg
